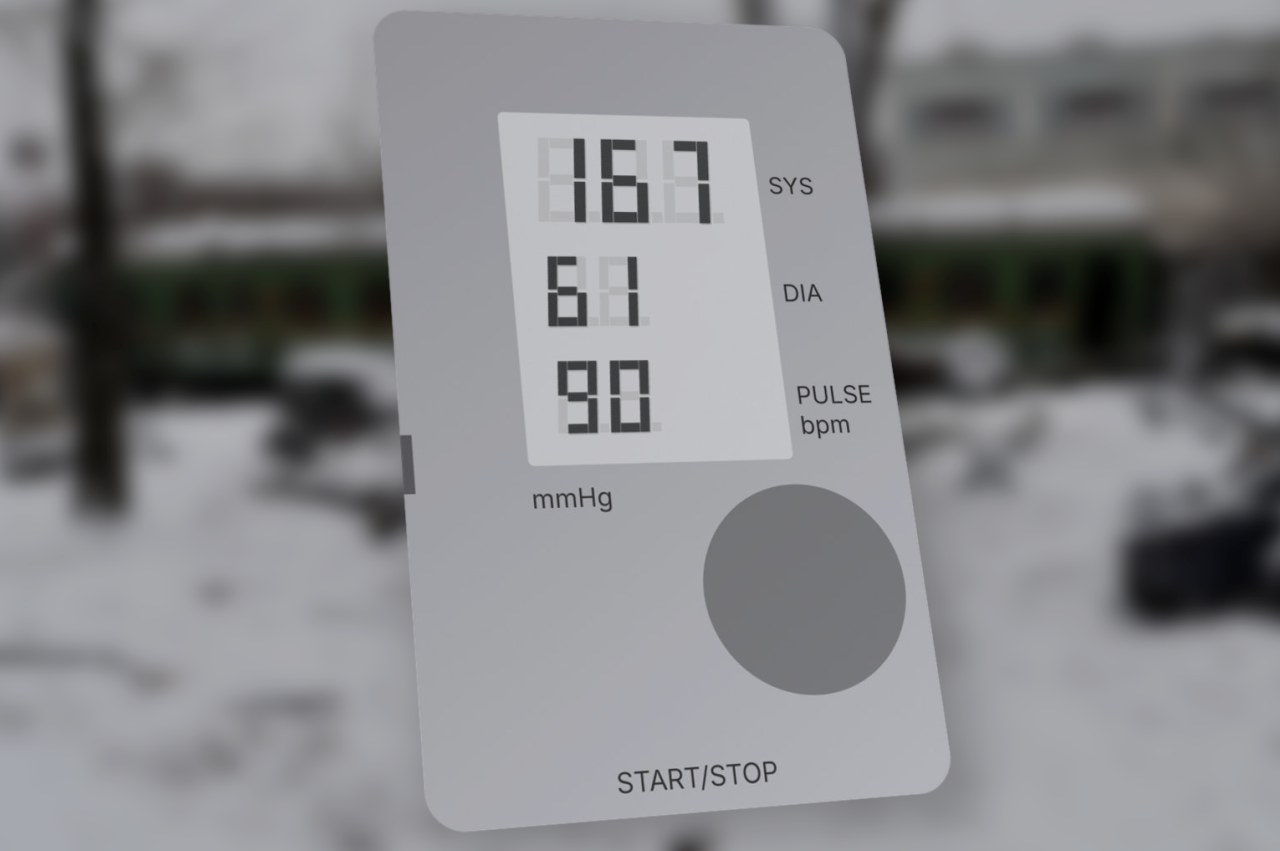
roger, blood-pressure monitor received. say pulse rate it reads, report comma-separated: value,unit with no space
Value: 90,bpm
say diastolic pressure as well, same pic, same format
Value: 61,mmHg
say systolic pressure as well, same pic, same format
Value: 167,mmHg
